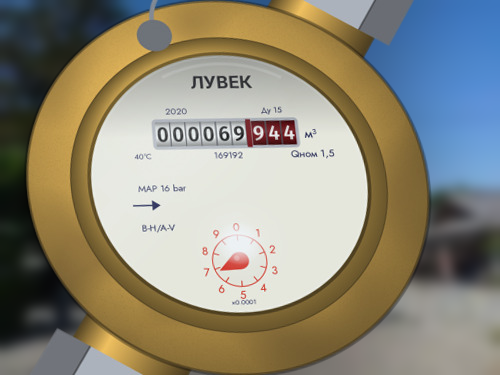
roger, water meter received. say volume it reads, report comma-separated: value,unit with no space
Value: 69.9446,m³
